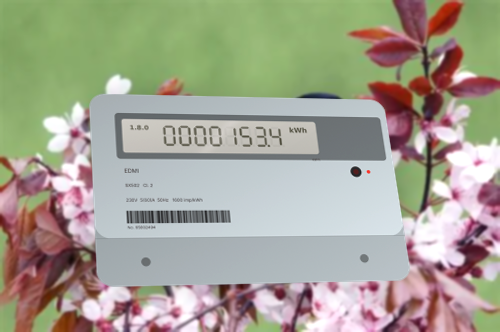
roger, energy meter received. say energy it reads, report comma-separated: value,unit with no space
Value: 153.4,kWh
